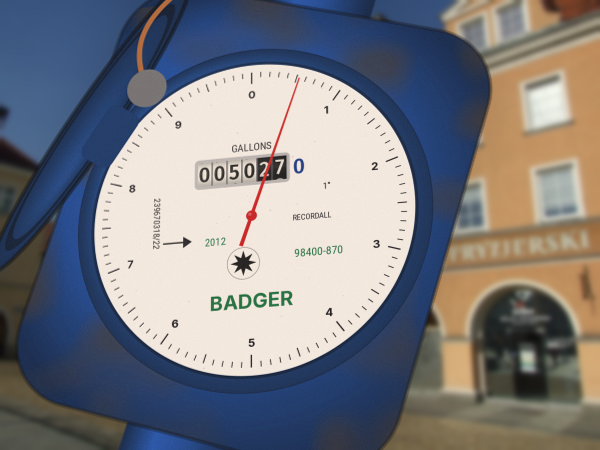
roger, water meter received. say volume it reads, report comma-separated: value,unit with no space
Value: 50270.5,gal
